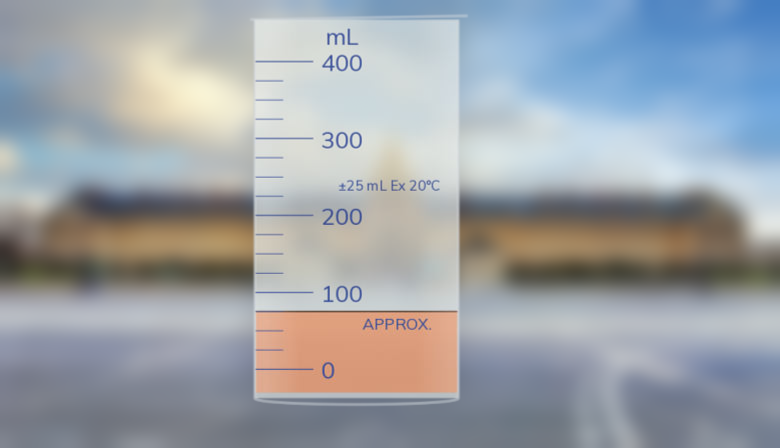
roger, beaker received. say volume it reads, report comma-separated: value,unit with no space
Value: 75,mL
